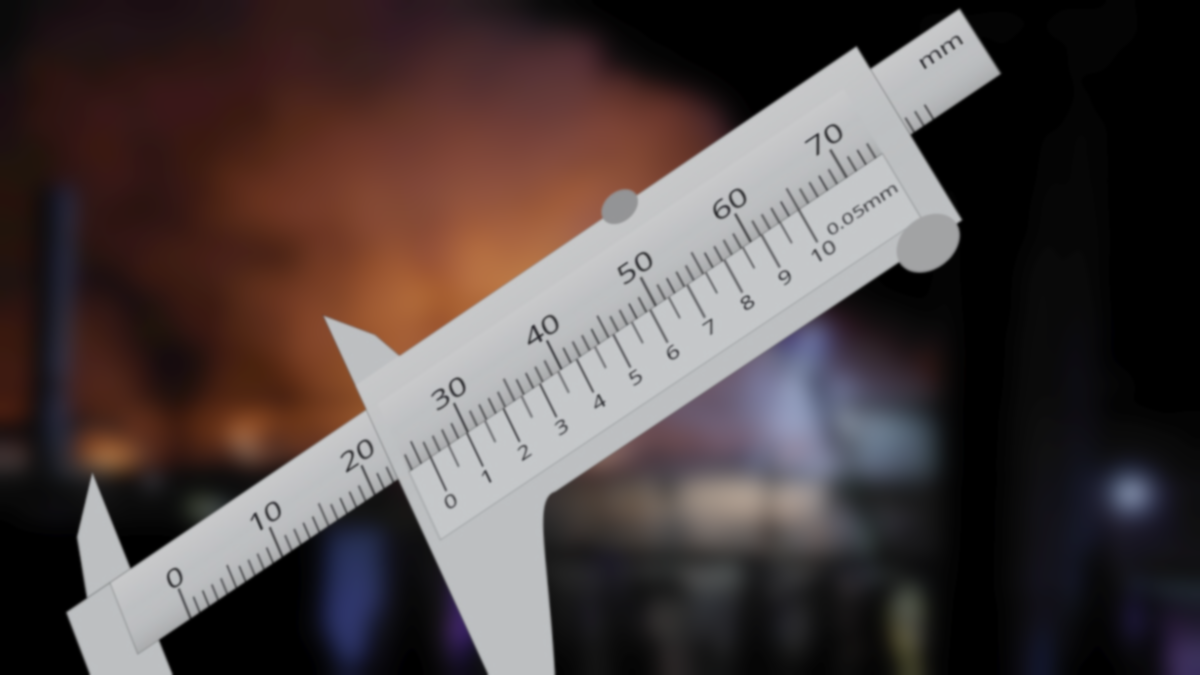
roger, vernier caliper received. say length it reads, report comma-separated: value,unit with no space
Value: 26.0,mm
